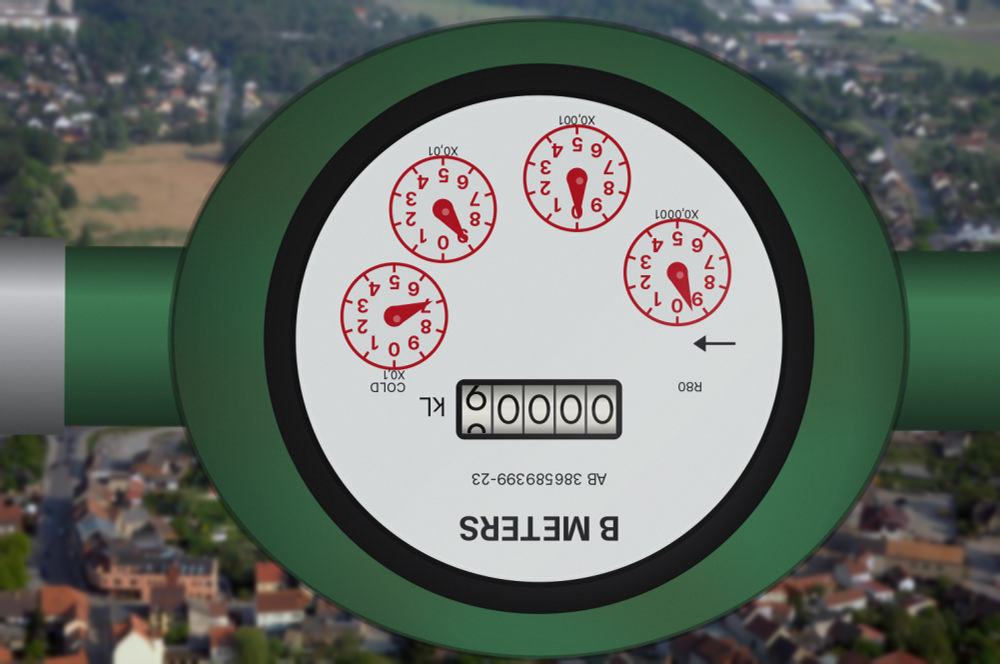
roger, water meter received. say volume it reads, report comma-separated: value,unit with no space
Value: 8.6899,kL
